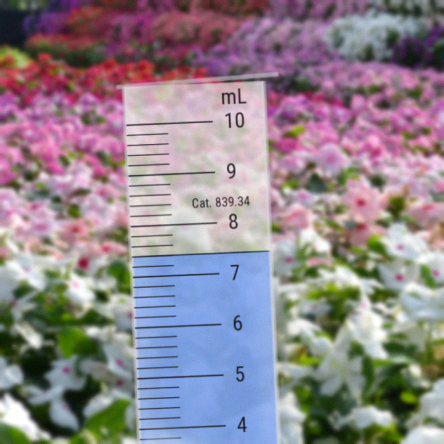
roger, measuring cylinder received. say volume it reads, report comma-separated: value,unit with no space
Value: 7.4,mL
